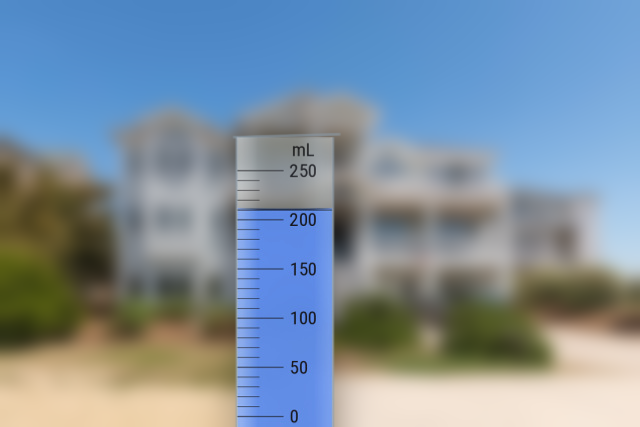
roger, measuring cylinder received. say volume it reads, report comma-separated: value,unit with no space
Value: 210,mL
